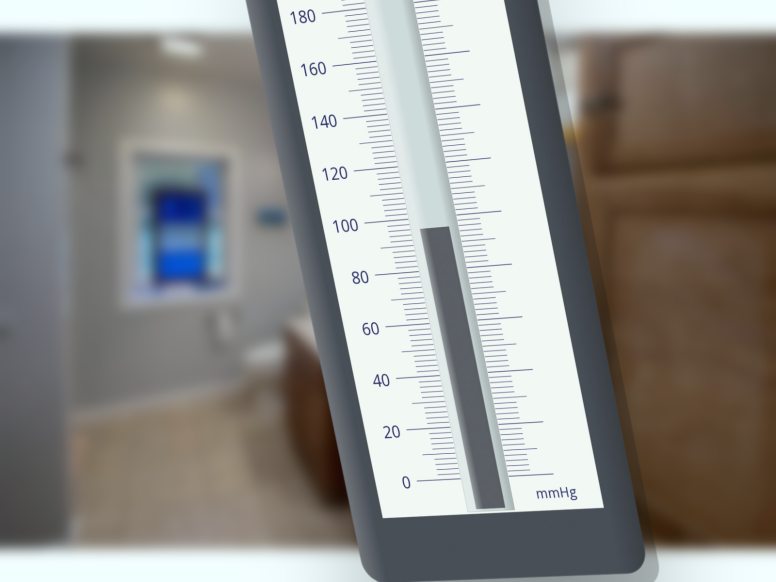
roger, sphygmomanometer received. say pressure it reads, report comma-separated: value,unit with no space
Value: 96,mmHg
